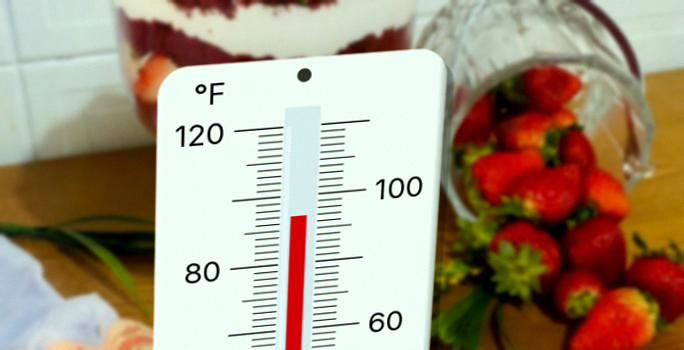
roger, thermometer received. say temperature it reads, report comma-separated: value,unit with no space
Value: 94,°F
